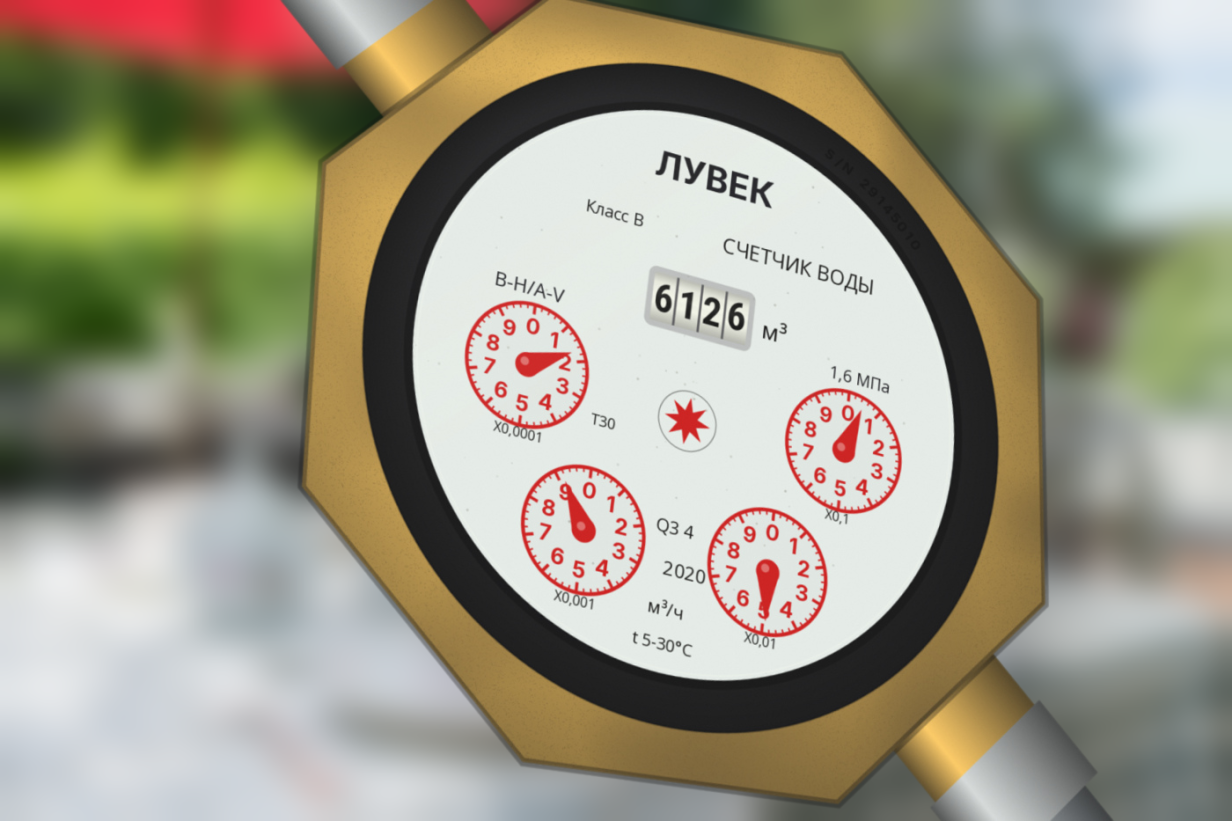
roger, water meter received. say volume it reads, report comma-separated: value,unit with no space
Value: 6126.0491,m³
